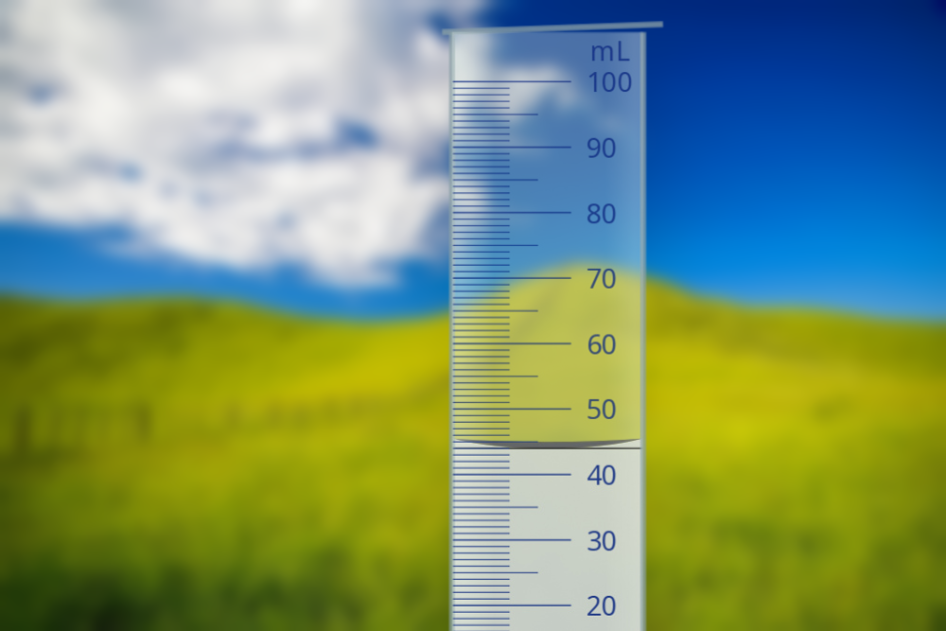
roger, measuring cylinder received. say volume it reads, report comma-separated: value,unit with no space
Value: 44,mL
